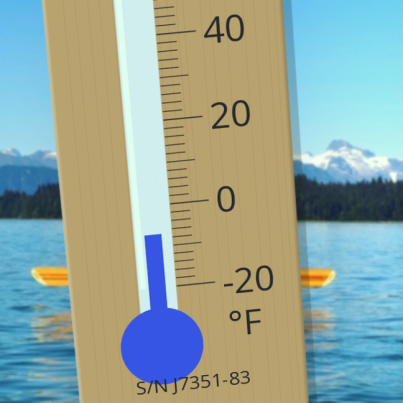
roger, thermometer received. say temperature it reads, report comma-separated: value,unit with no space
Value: -7,°F
